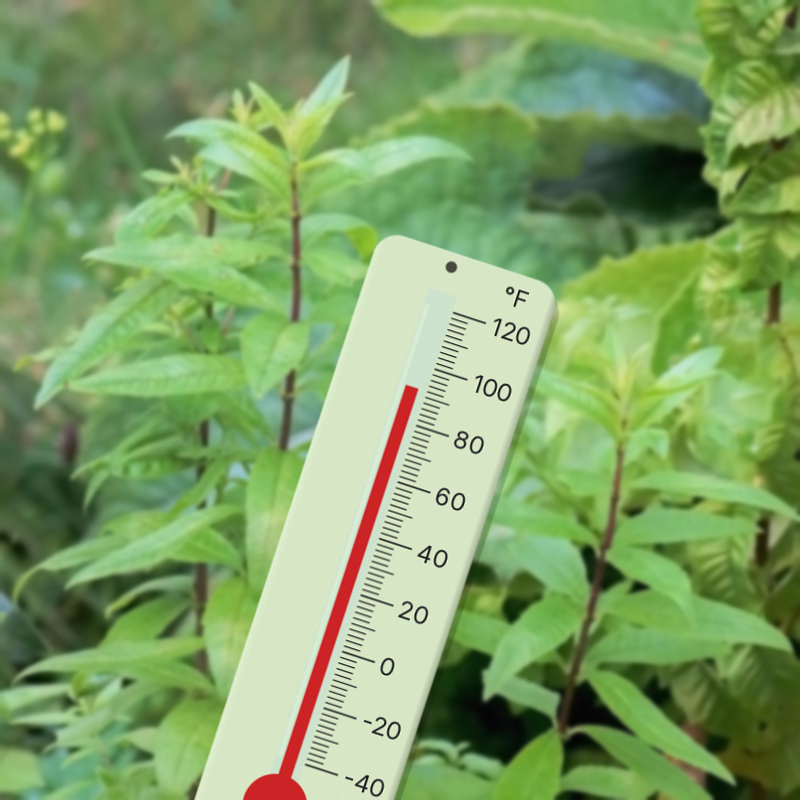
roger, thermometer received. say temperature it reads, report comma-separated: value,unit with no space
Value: 92,°F
